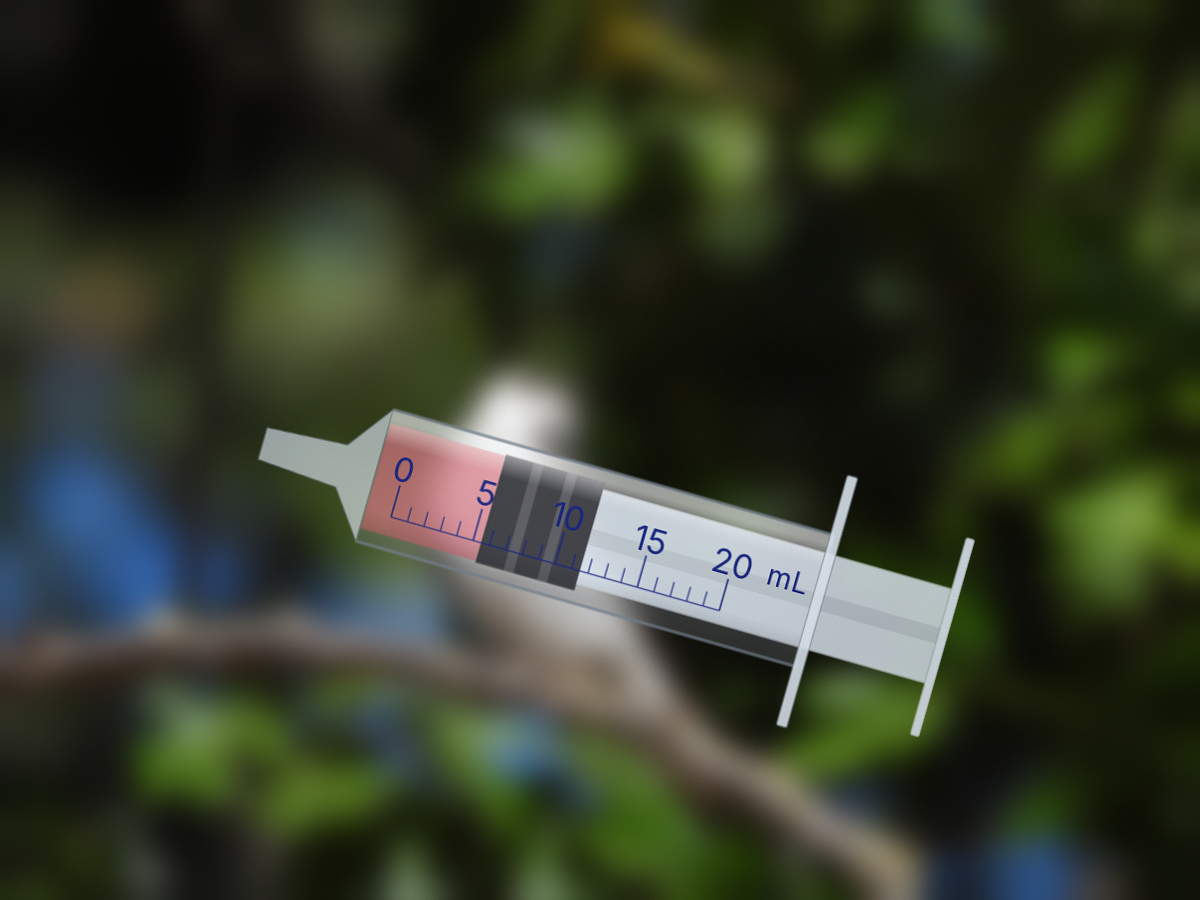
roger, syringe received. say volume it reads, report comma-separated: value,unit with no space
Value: 5.5,mL
